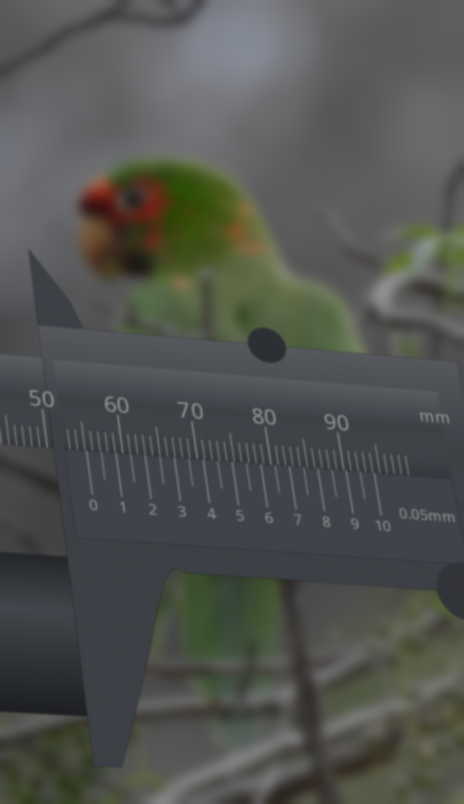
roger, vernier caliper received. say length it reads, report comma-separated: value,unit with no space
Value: 55.2,mm
